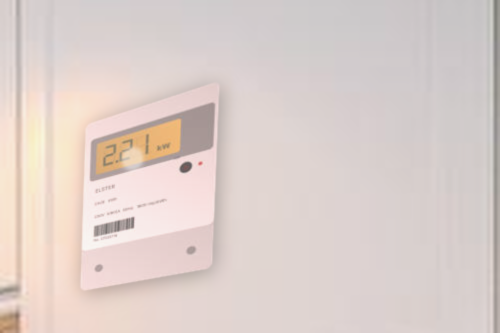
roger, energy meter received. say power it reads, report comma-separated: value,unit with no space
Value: 2.21,kW
